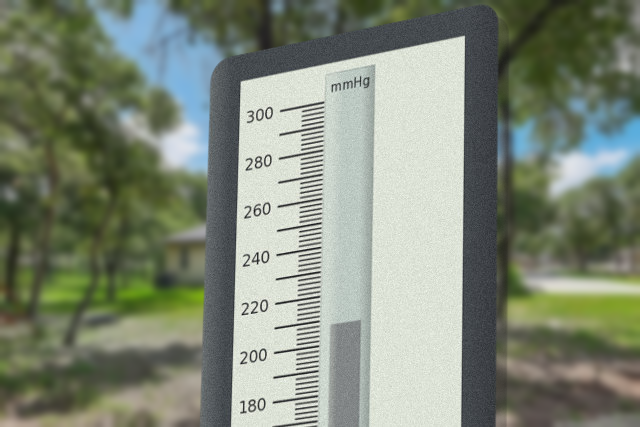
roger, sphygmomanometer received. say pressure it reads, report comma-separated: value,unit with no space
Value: 208,mmHg
